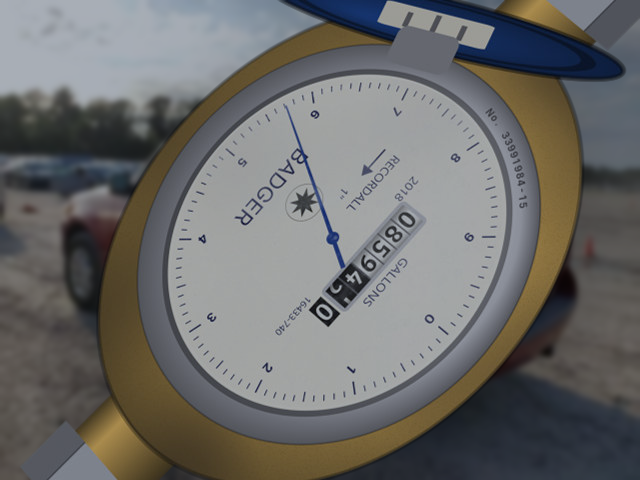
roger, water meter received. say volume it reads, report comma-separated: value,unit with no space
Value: 859415.7,gal
